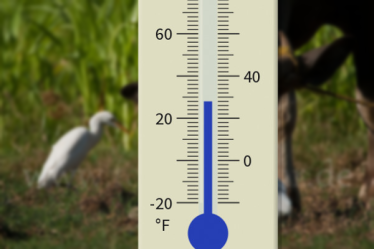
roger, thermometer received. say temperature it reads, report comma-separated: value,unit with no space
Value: 28,°F
